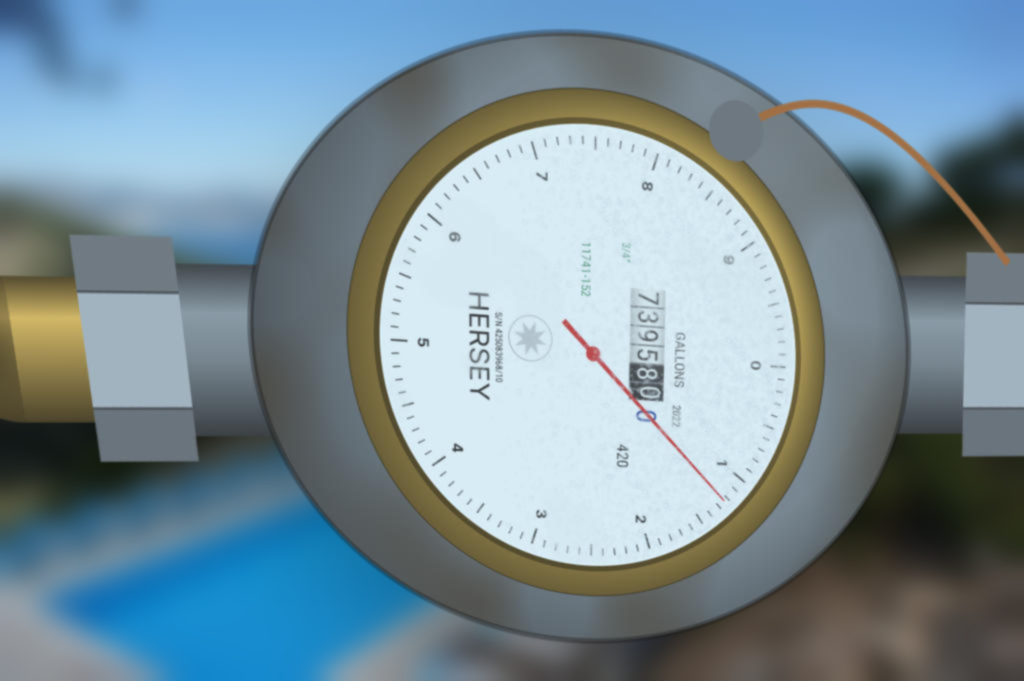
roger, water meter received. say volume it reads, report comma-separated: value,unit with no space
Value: 7395801.2,gal
